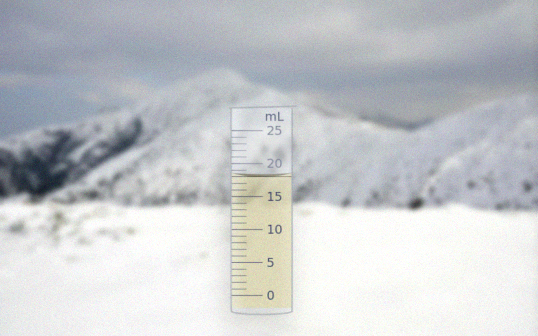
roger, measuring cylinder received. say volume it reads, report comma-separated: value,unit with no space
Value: 18,mL
